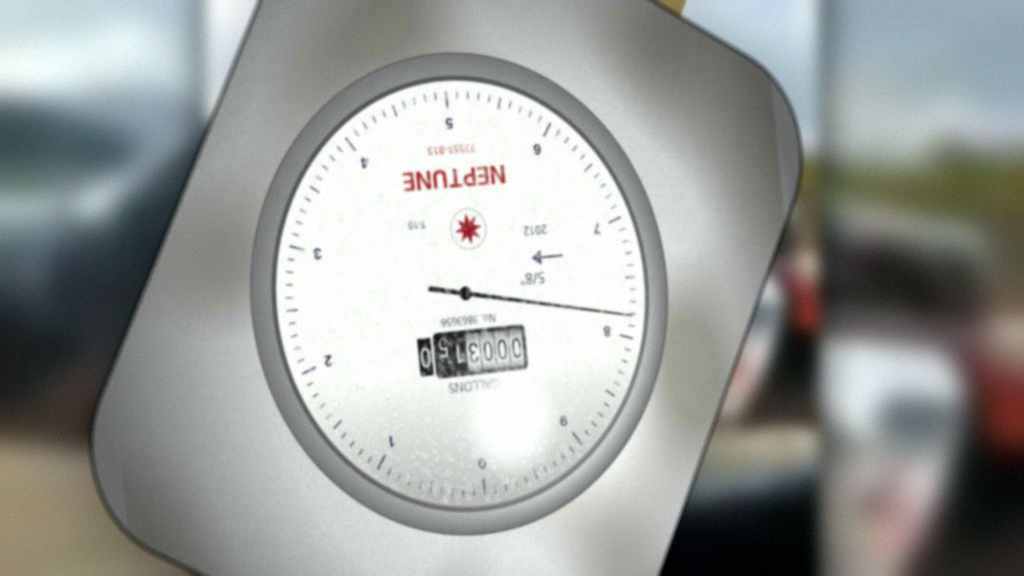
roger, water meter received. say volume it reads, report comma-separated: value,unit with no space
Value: 3147.8,gal
